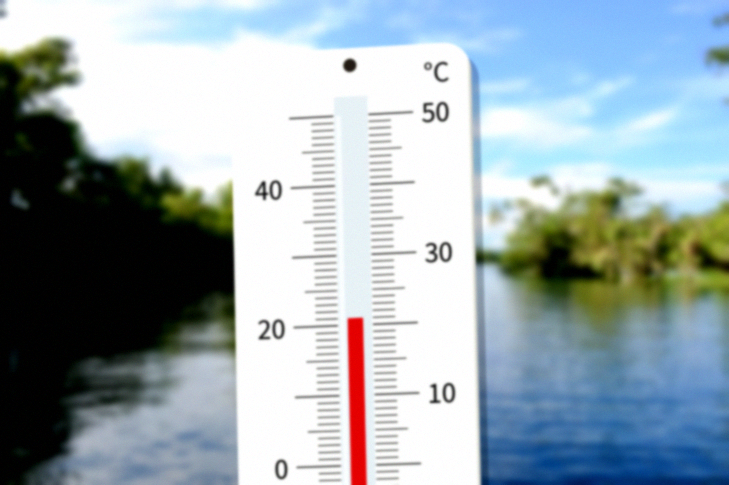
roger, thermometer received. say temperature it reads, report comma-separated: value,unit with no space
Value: 21,°C
